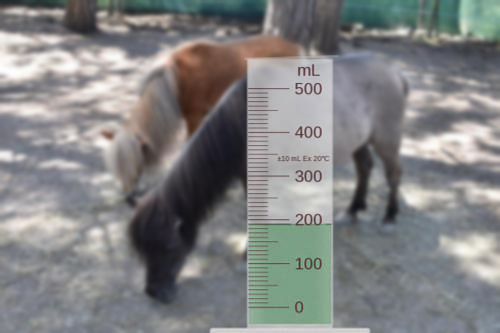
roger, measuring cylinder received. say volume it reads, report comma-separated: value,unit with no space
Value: 190,mL
